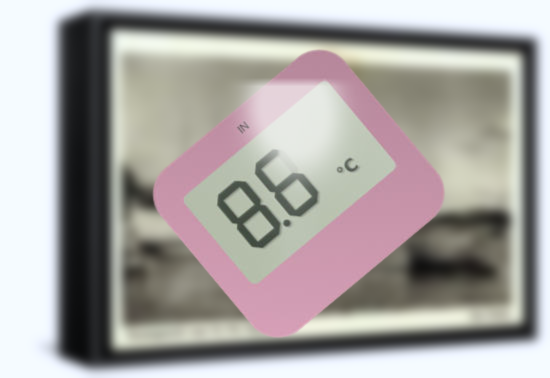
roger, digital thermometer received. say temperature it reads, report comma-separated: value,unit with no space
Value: 8.6,°C
